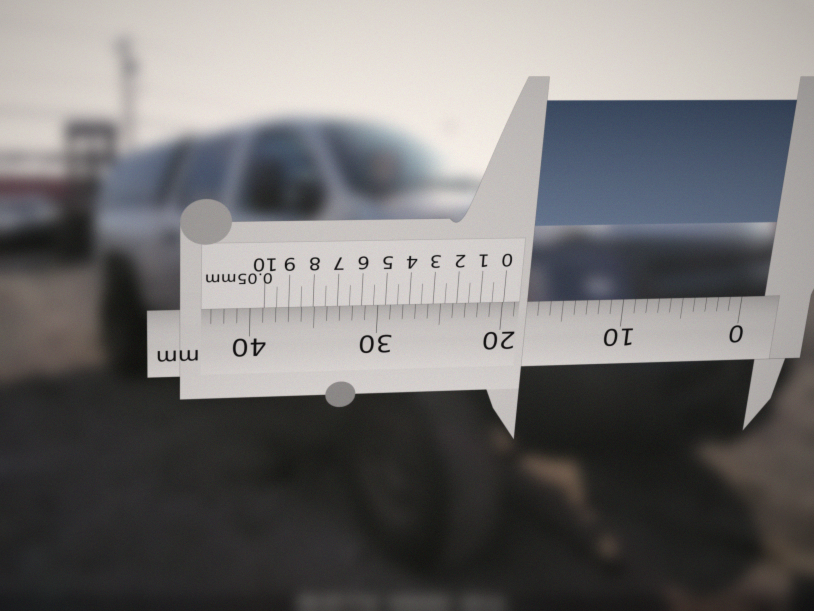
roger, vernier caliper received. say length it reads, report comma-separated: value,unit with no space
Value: 19.9,mm
